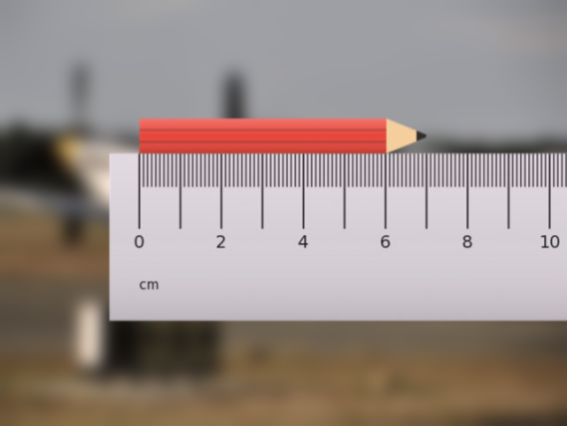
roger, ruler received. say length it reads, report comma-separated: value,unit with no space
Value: 7,cm
